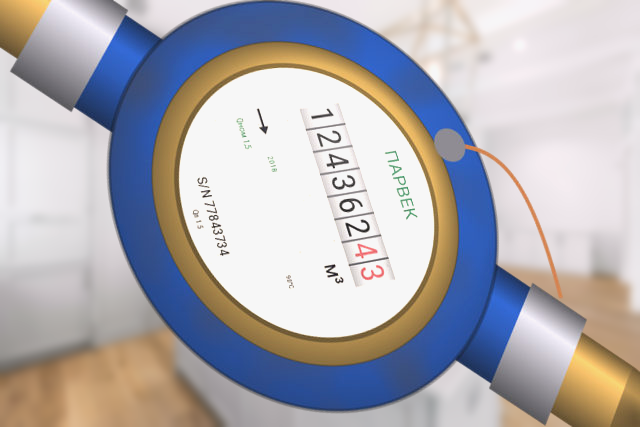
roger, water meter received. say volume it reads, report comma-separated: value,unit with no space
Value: 124362.43,m³
